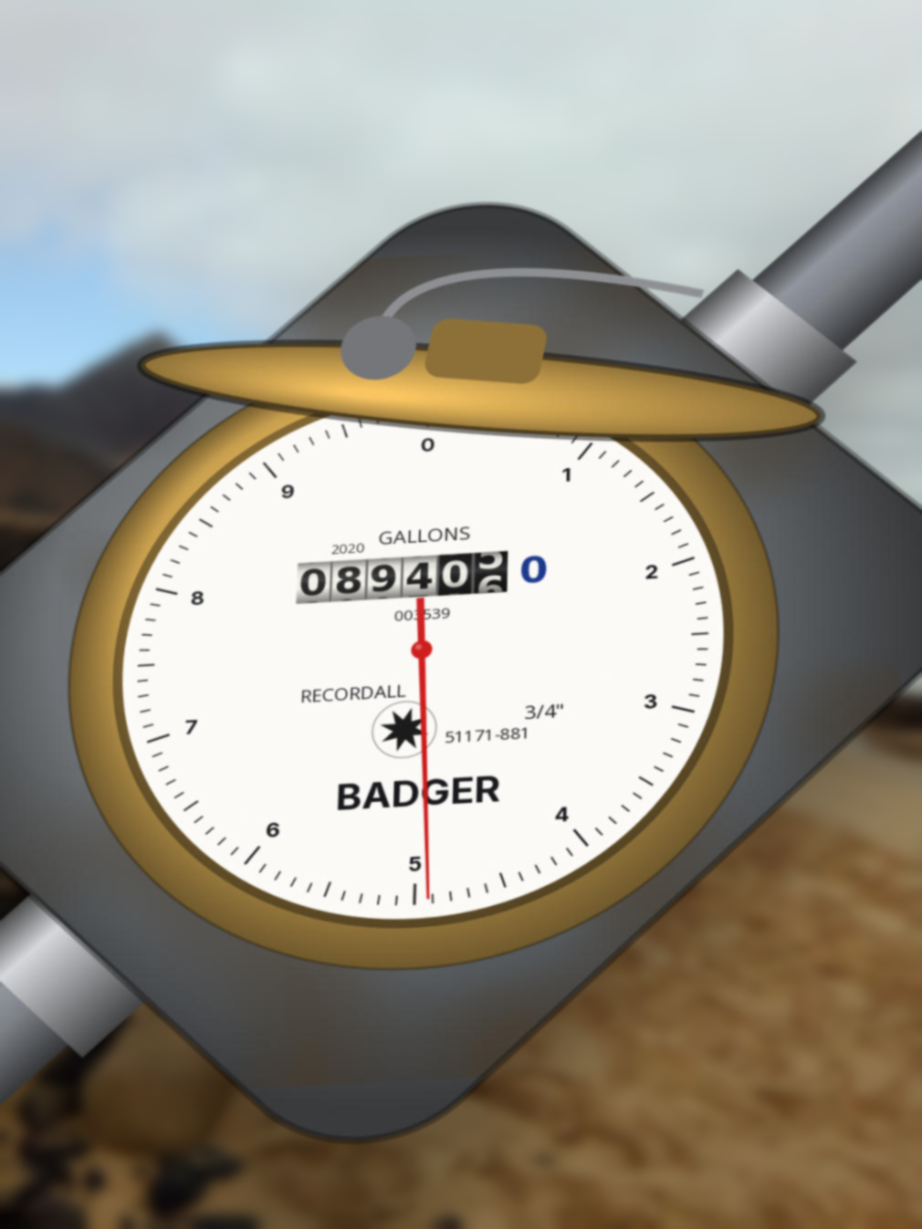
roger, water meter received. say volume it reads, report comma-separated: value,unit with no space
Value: 894054.9,gal
